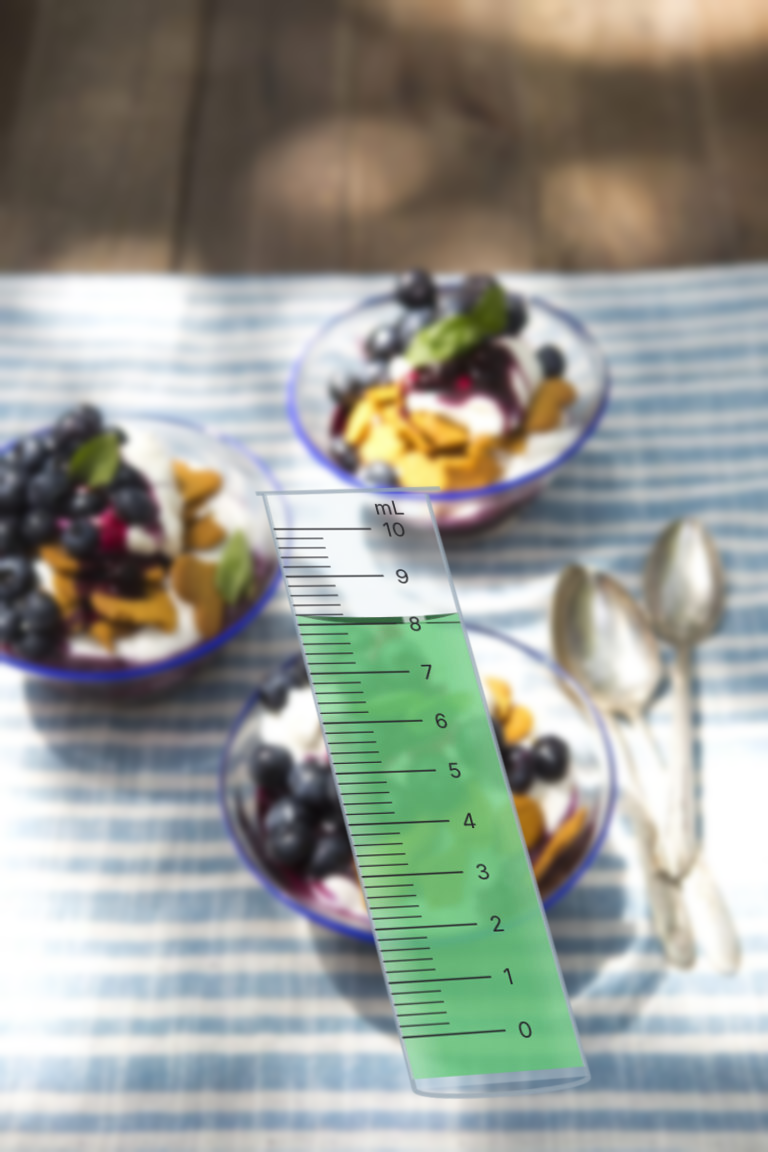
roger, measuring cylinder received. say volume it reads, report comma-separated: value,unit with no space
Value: 8,mL
